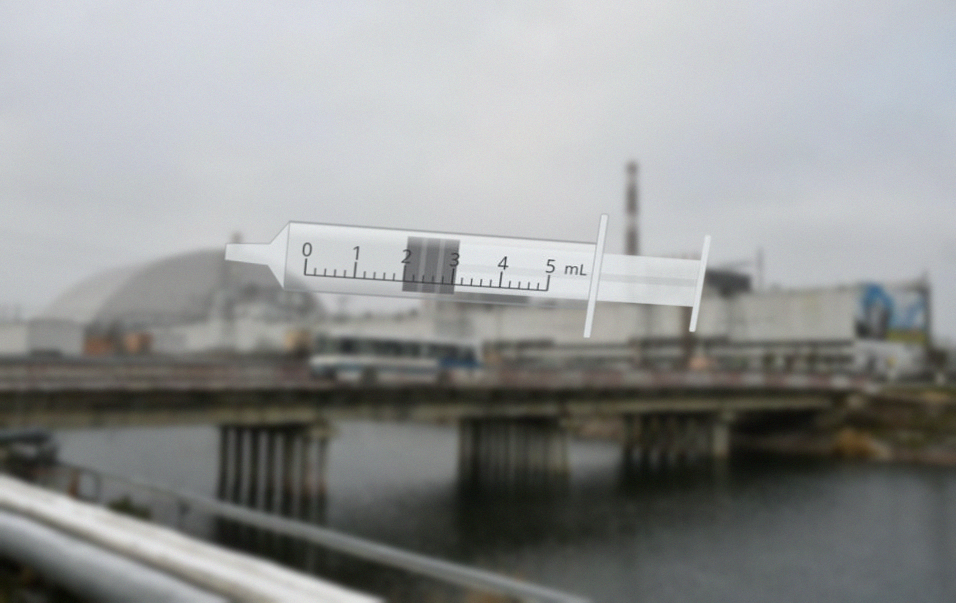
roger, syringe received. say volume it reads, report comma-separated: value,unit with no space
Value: 2,mL
